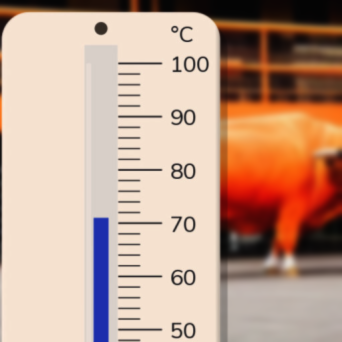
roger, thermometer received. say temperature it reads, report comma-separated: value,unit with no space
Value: 71,°C
